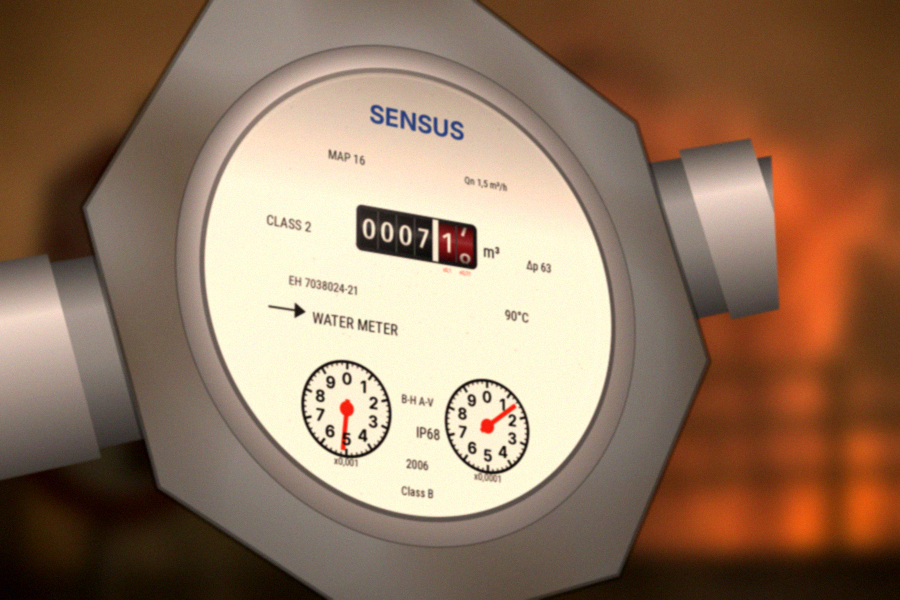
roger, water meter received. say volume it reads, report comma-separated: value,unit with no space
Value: 7.1751,m³
